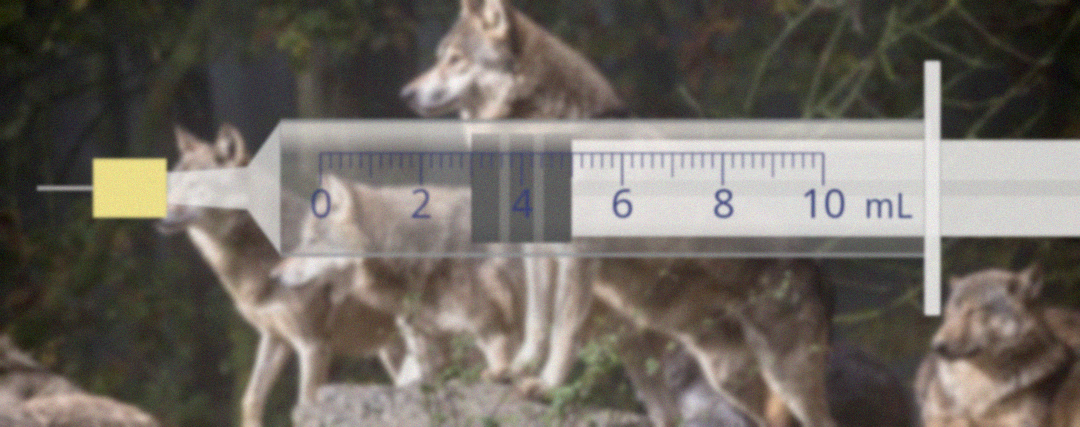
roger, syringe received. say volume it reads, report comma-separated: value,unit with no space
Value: 3,mL
